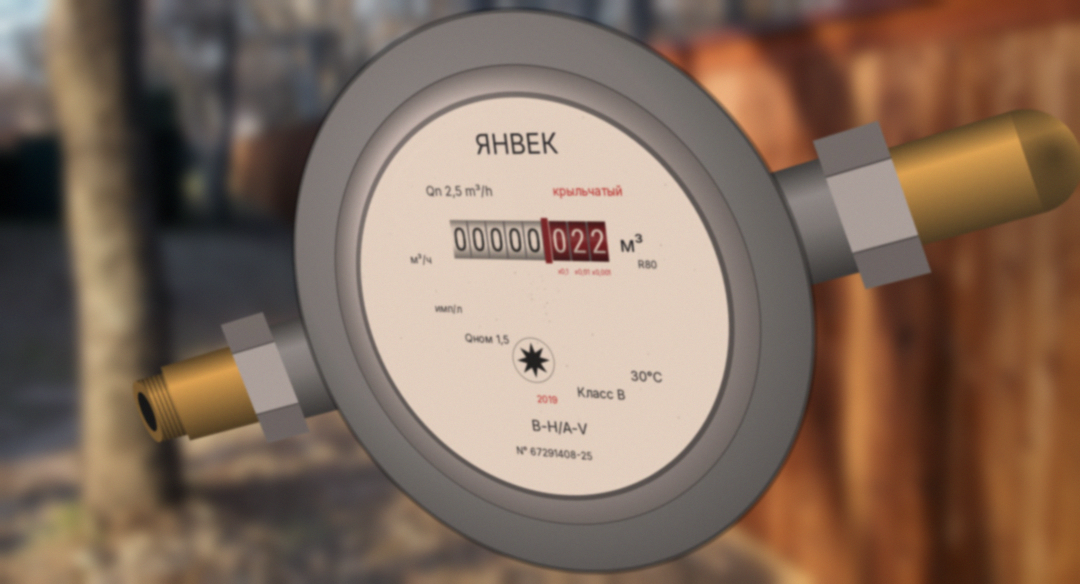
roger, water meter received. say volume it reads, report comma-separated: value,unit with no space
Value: 0.022,m³
